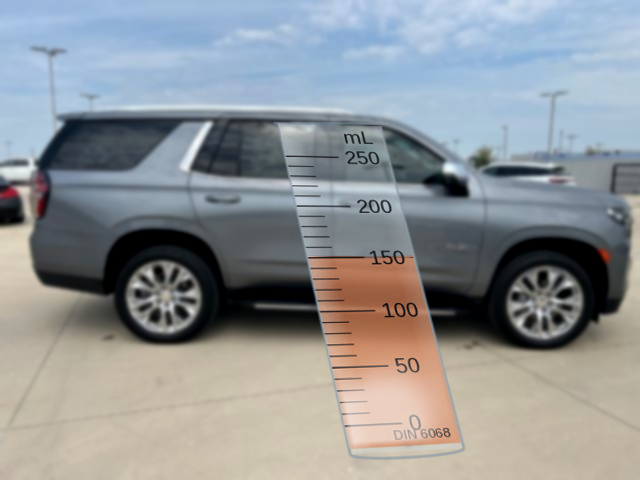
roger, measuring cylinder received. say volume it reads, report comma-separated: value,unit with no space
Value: 150,mL
